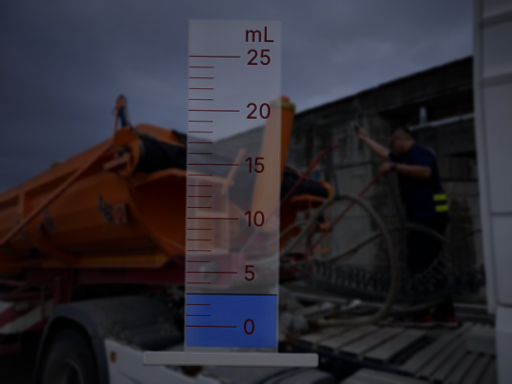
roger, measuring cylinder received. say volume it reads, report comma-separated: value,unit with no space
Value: 3,mL
